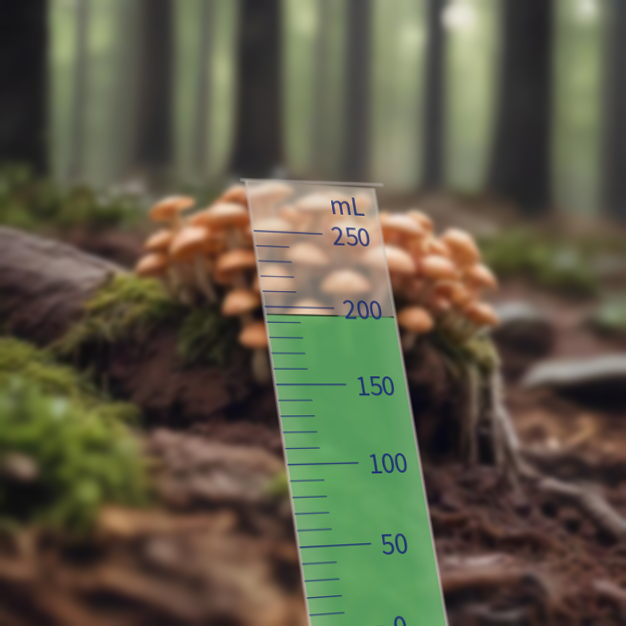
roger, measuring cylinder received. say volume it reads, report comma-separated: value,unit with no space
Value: 195,mL
